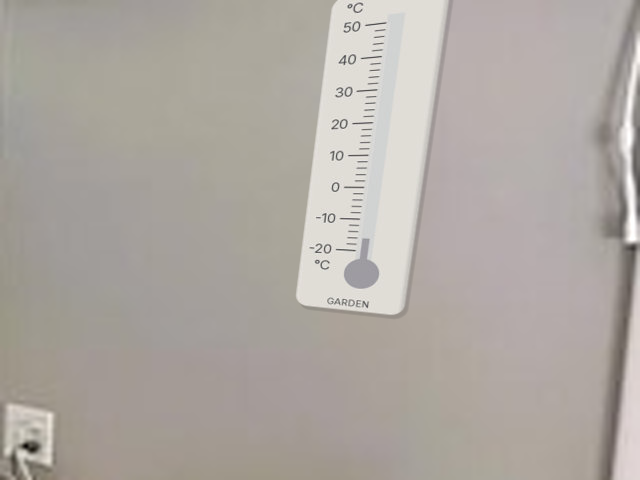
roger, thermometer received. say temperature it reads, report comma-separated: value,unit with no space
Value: -16,°C
